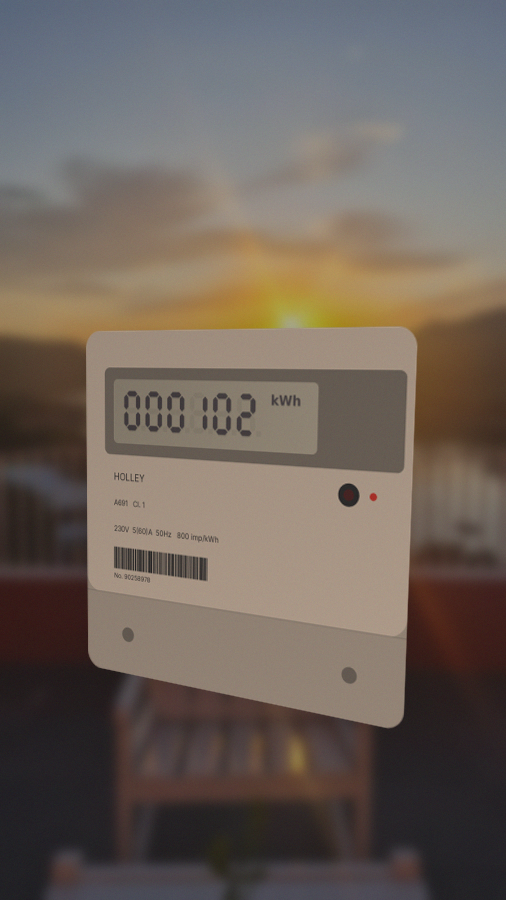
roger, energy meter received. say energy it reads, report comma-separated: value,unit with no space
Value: 102,kWh
